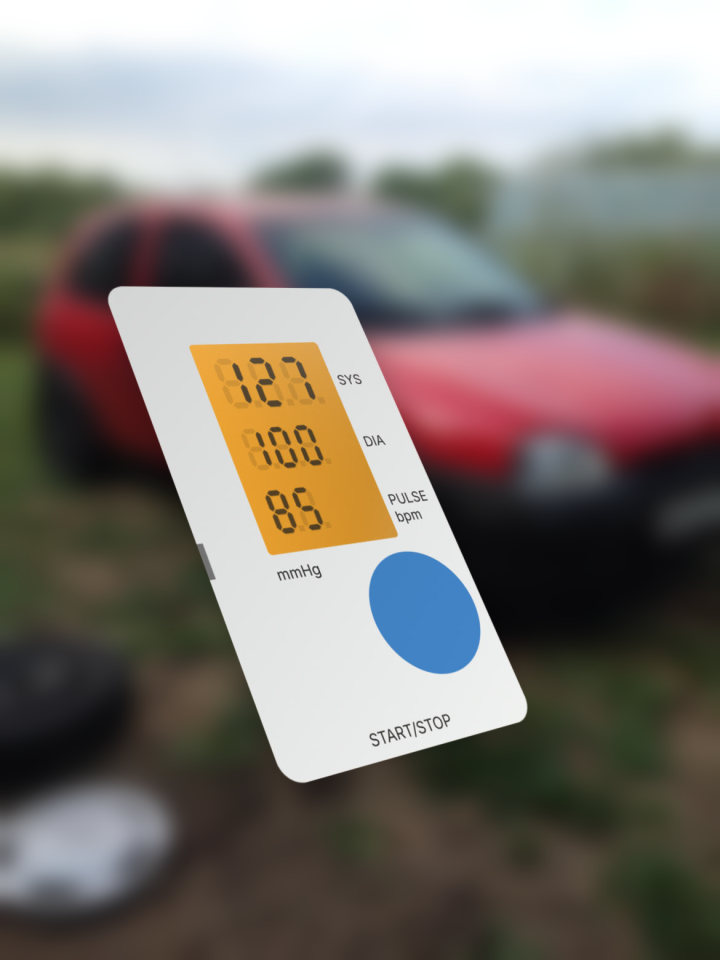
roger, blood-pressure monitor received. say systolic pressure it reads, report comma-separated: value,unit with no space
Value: 127,mmHg
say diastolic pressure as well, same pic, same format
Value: 100,mmHg
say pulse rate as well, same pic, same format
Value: 85,bpm
